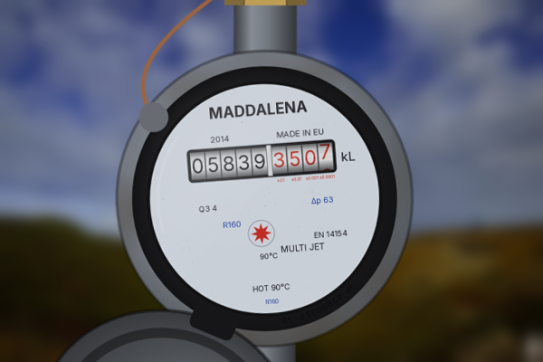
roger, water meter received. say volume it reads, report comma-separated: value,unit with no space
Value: 5839.3507,kL
